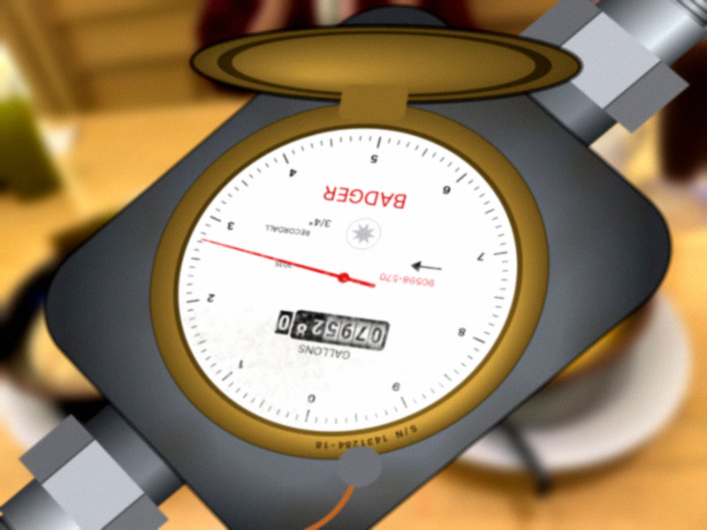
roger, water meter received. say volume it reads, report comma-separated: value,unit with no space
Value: 795282.7,gal
